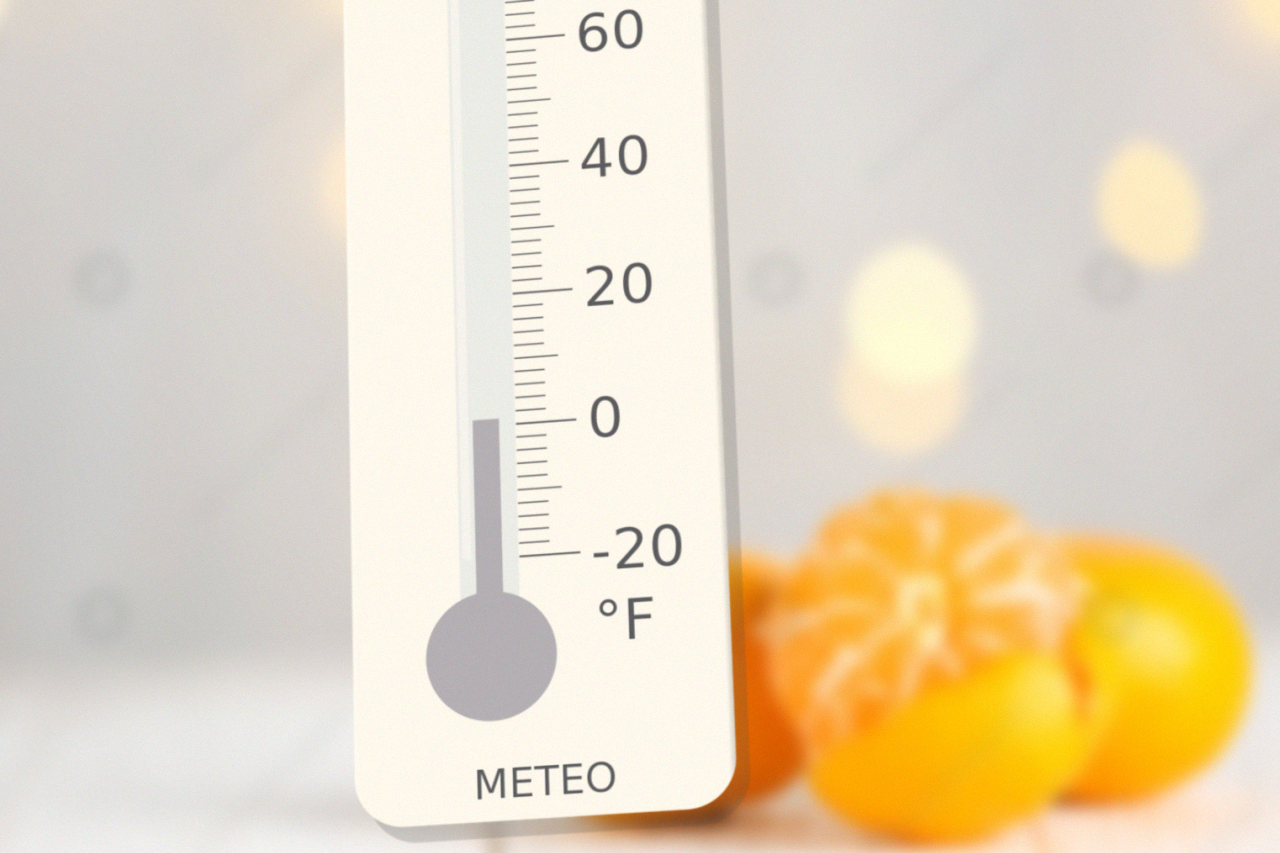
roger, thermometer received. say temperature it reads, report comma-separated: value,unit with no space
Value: 1,°F
